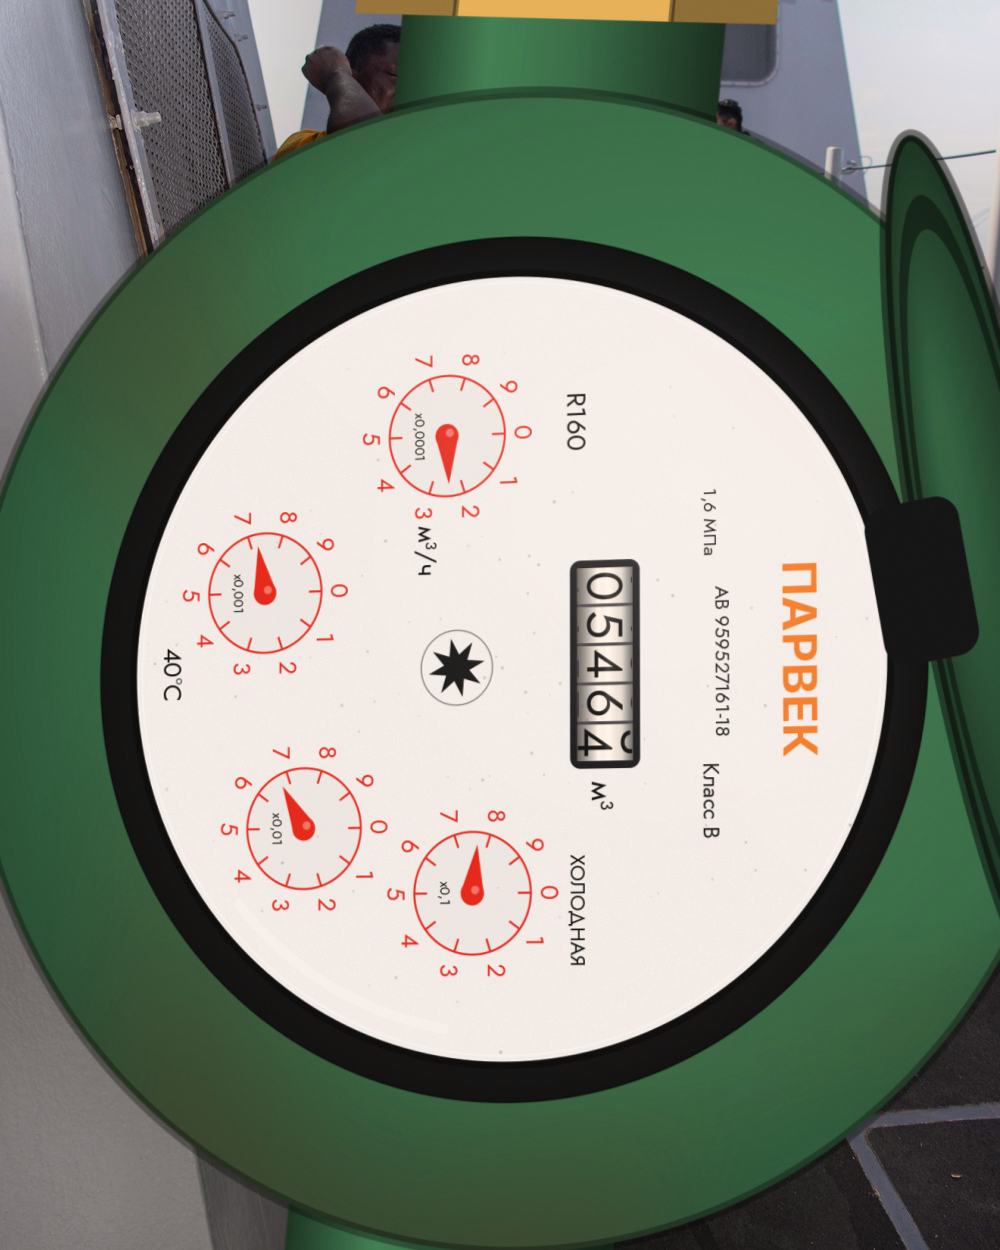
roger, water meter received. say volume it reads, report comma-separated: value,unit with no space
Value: 5463.7672,m³
